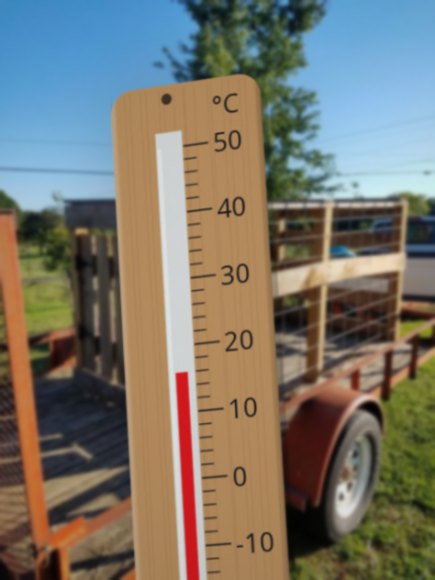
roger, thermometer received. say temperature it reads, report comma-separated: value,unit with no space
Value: 16,°C
